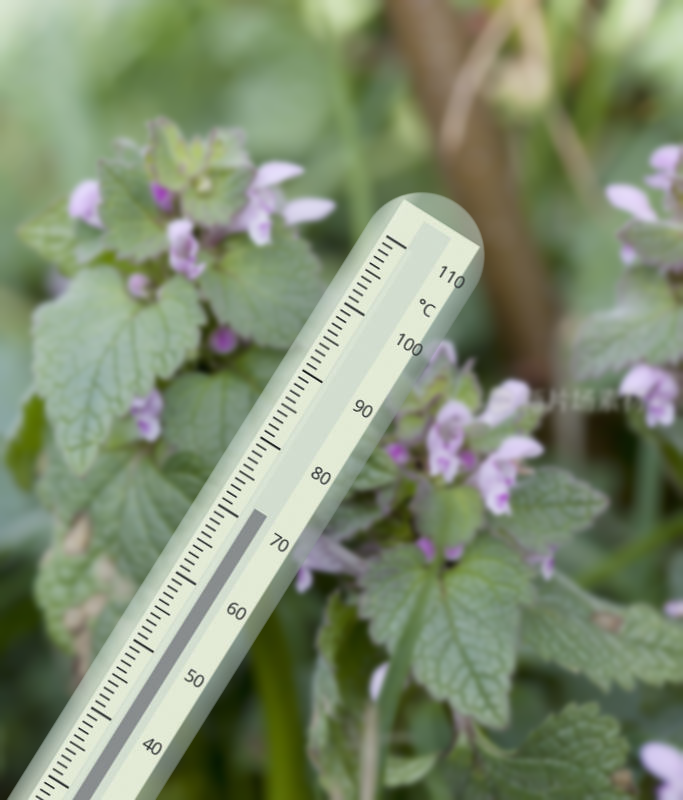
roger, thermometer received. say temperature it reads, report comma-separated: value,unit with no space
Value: 72,°C
